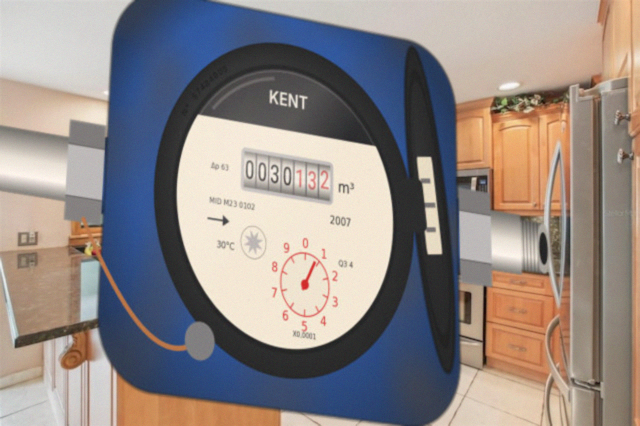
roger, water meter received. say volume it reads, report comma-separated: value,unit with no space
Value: 30.1320,m³
